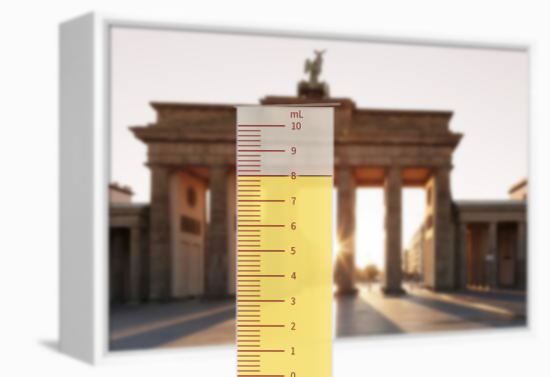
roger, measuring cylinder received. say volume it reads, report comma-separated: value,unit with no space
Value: 8,mL
